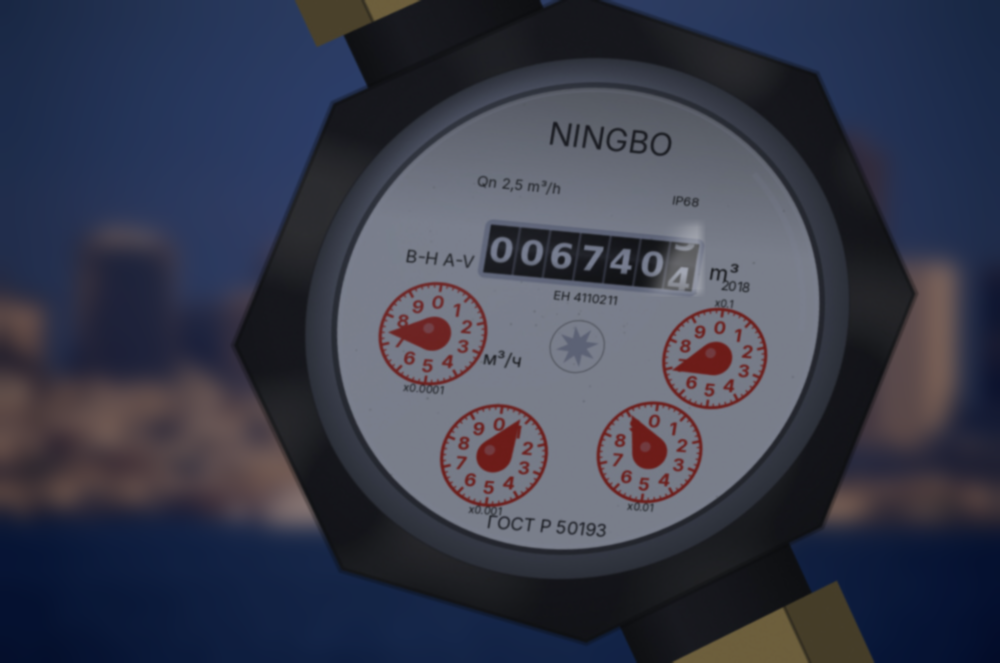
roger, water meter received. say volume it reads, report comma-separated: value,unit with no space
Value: 67403.6907,m³
